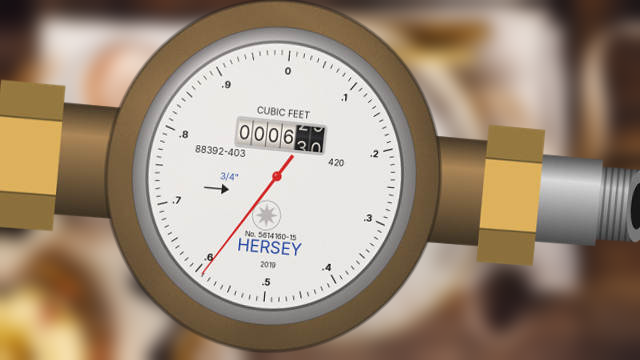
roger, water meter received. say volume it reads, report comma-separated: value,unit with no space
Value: 629.59,ft³
